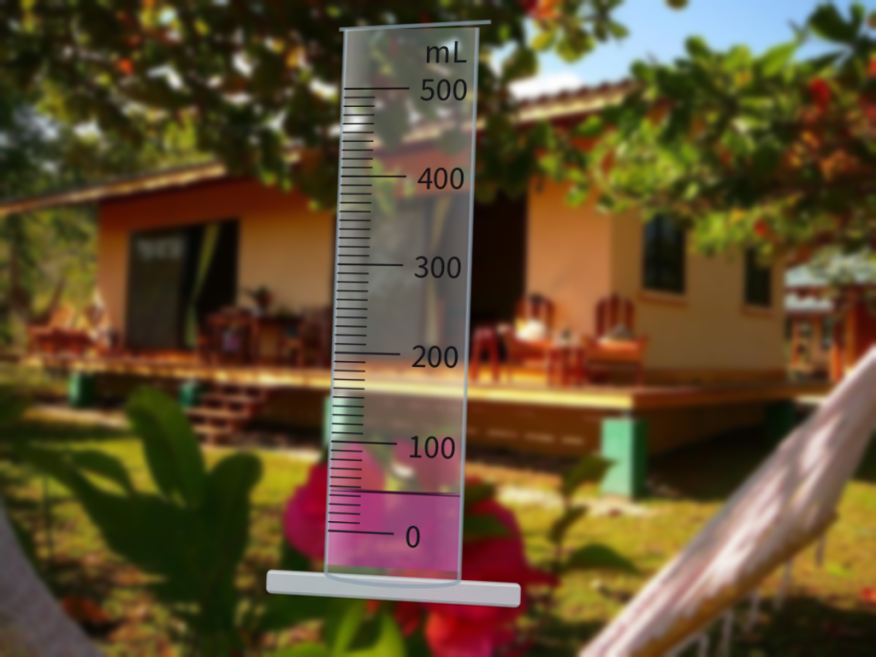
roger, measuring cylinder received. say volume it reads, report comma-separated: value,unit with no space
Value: 45,mL
